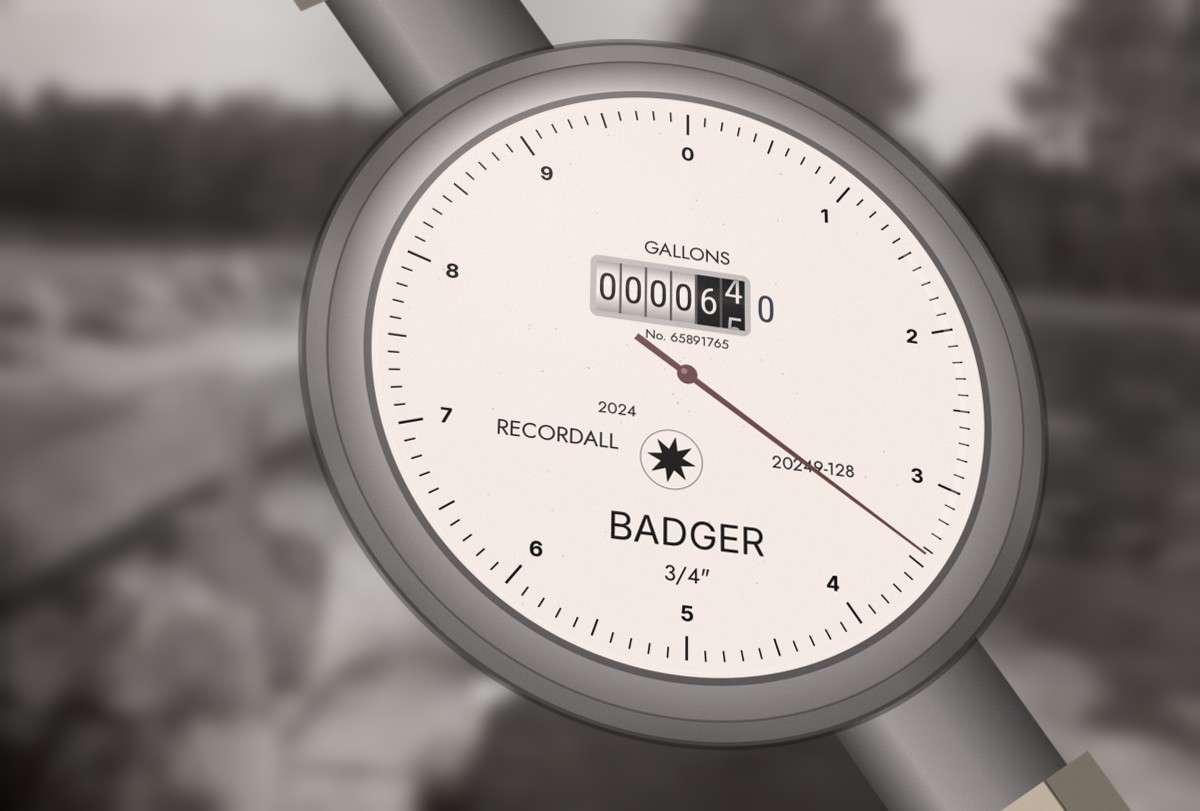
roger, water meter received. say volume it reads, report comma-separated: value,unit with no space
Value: 643.4,gal
